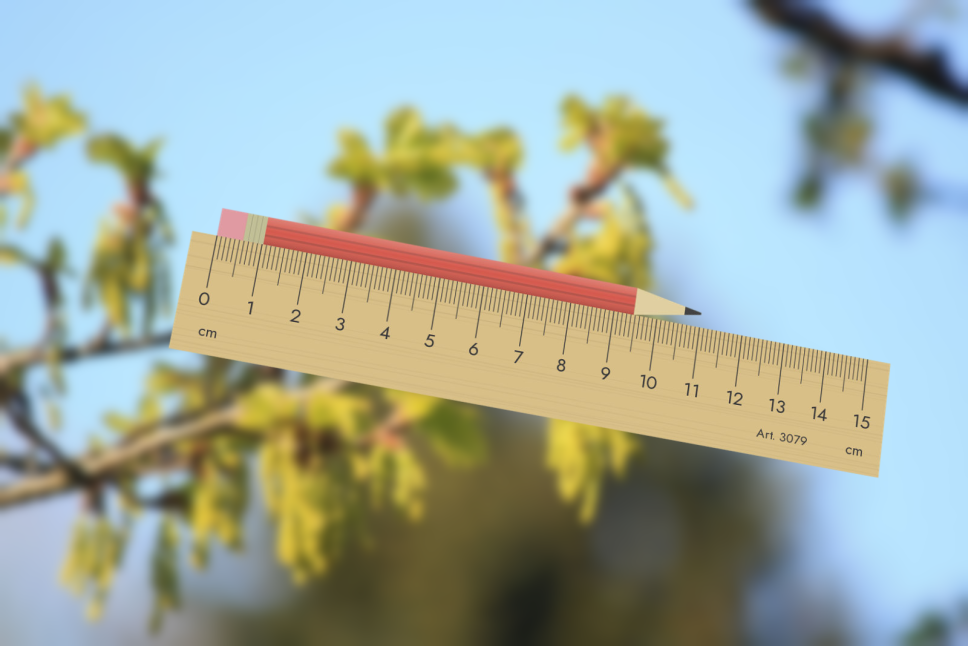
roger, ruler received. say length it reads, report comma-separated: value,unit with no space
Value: 11,cm
